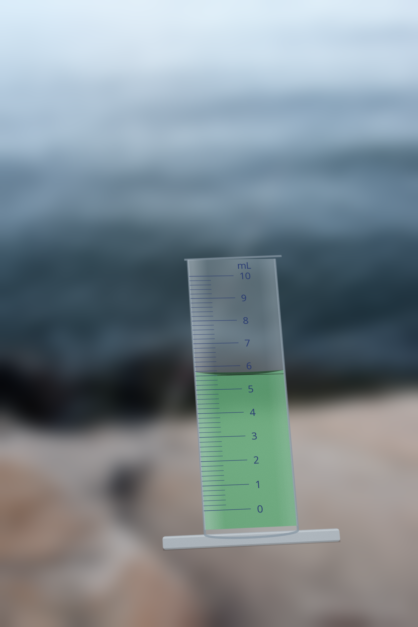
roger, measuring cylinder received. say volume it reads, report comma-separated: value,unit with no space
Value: 5.6,mL
